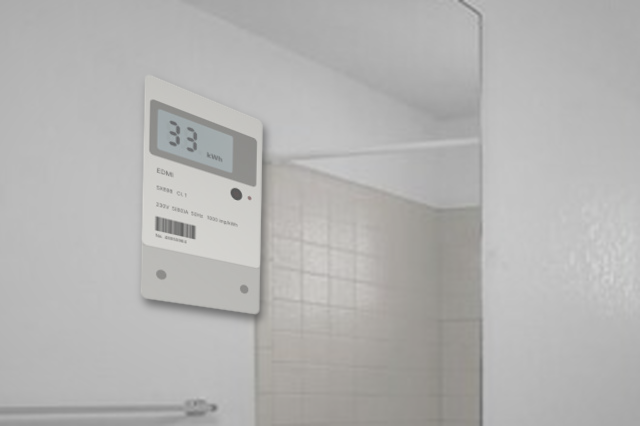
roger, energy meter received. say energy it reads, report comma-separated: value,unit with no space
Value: 33,kWh
